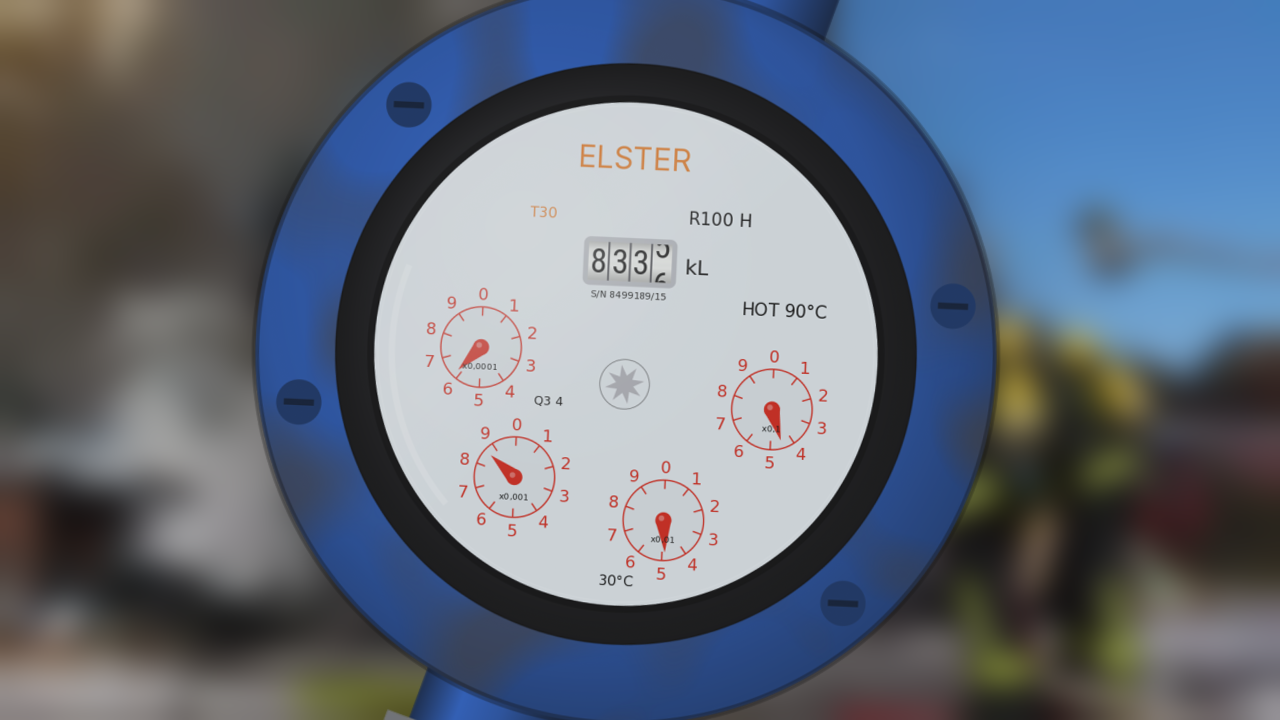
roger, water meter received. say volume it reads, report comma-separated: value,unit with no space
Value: 8335.4486,kL
